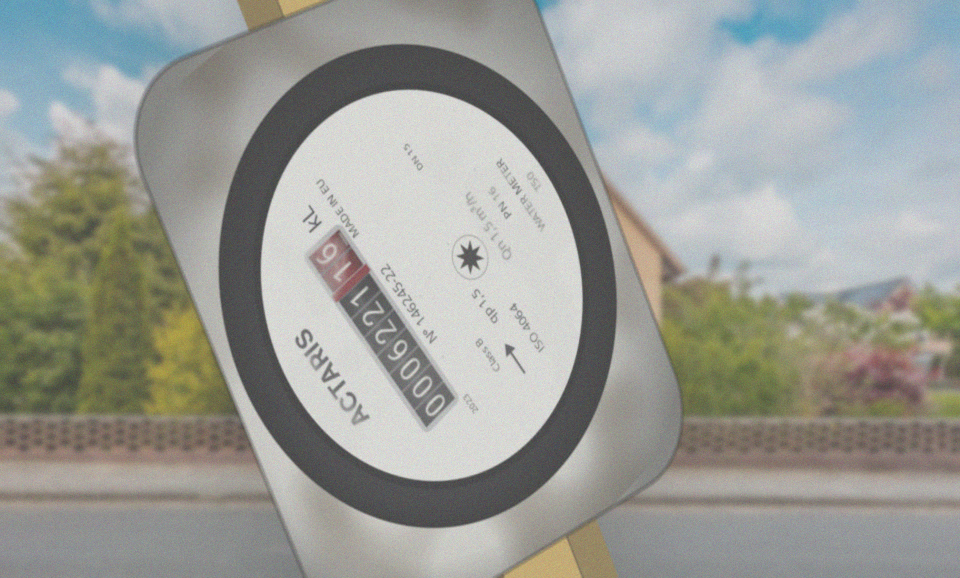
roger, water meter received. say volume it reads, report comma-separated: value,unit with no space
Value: 6221.16,kL
